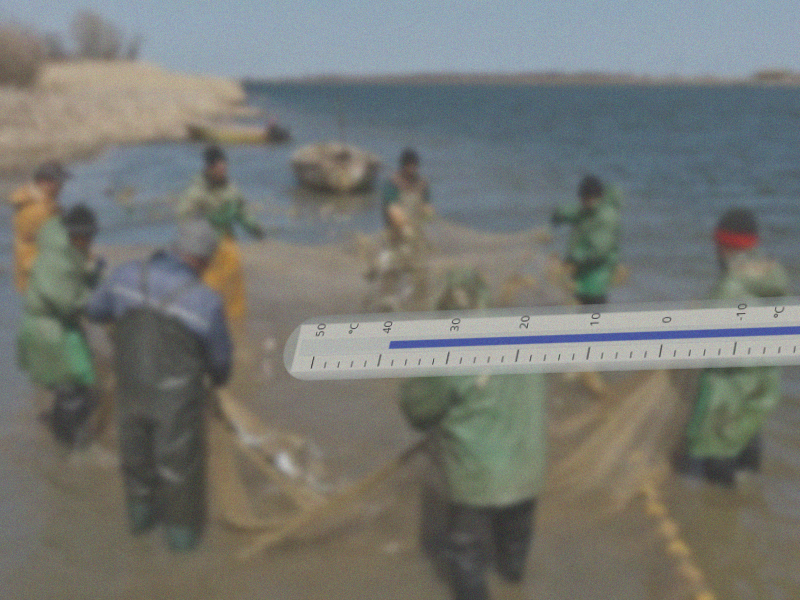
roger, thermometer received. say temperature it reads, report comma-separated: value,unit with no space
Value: 39,°C
